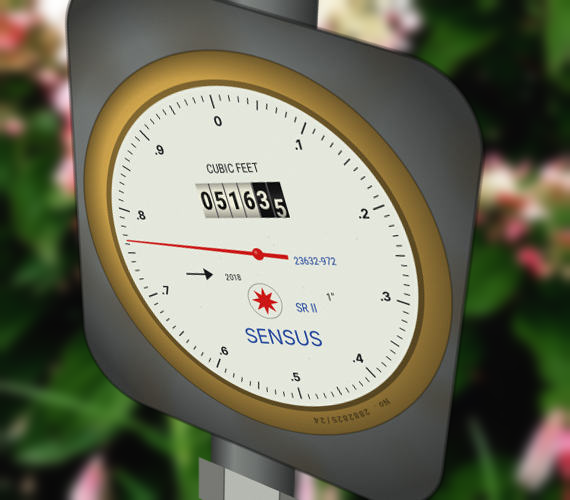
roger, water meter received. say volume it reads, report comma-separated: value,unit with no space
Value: 51634.76,ft³
